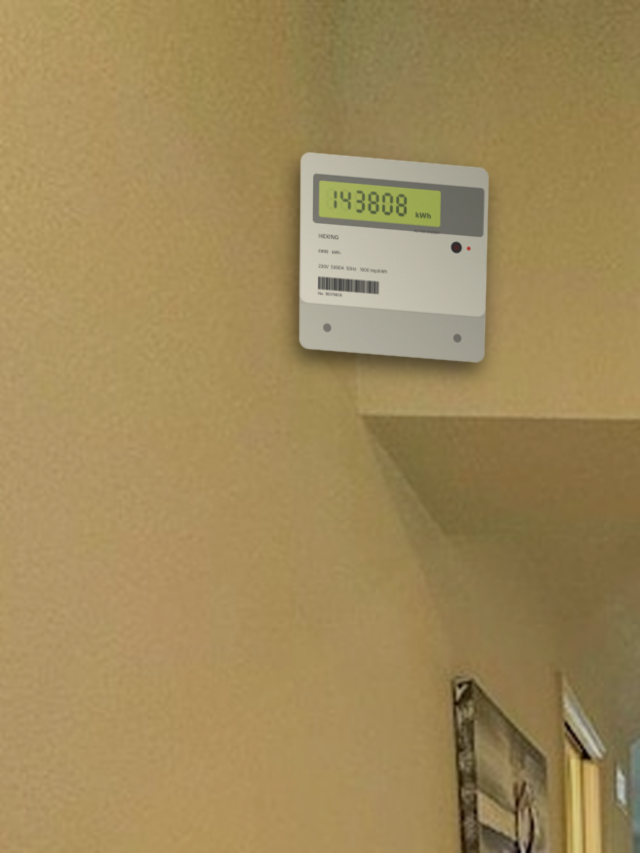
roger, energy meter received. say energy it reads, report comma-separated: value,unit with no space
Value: 143808,kWh
